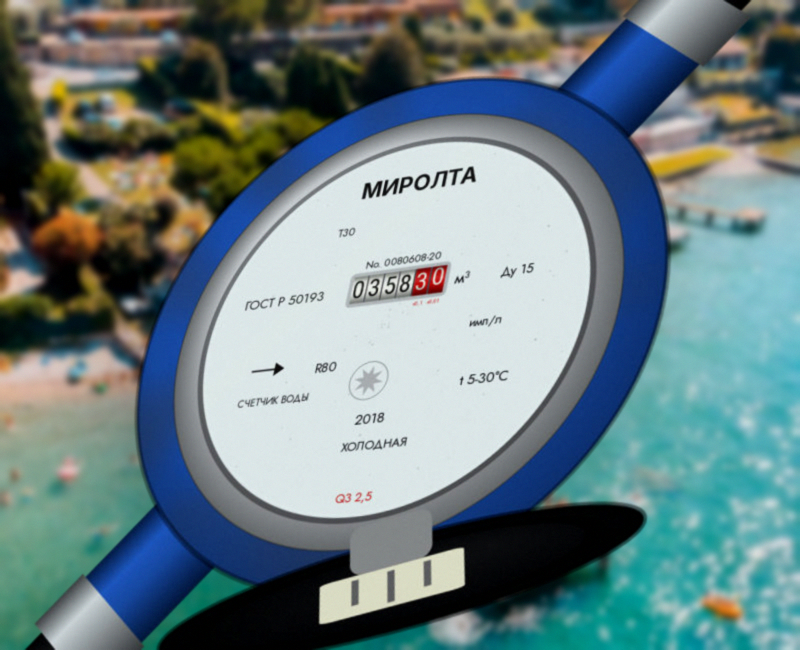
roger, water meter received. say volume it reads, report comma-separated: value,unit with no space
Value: 358.30,m³
